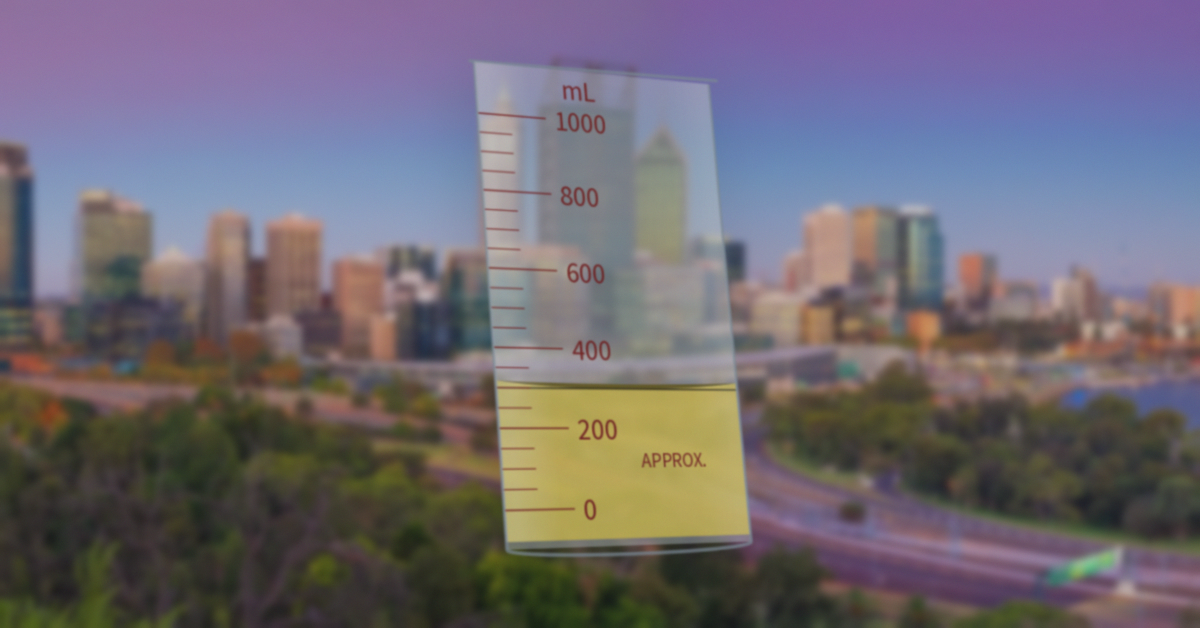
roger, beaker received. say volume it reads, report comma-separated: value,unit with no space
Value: 300,mL
